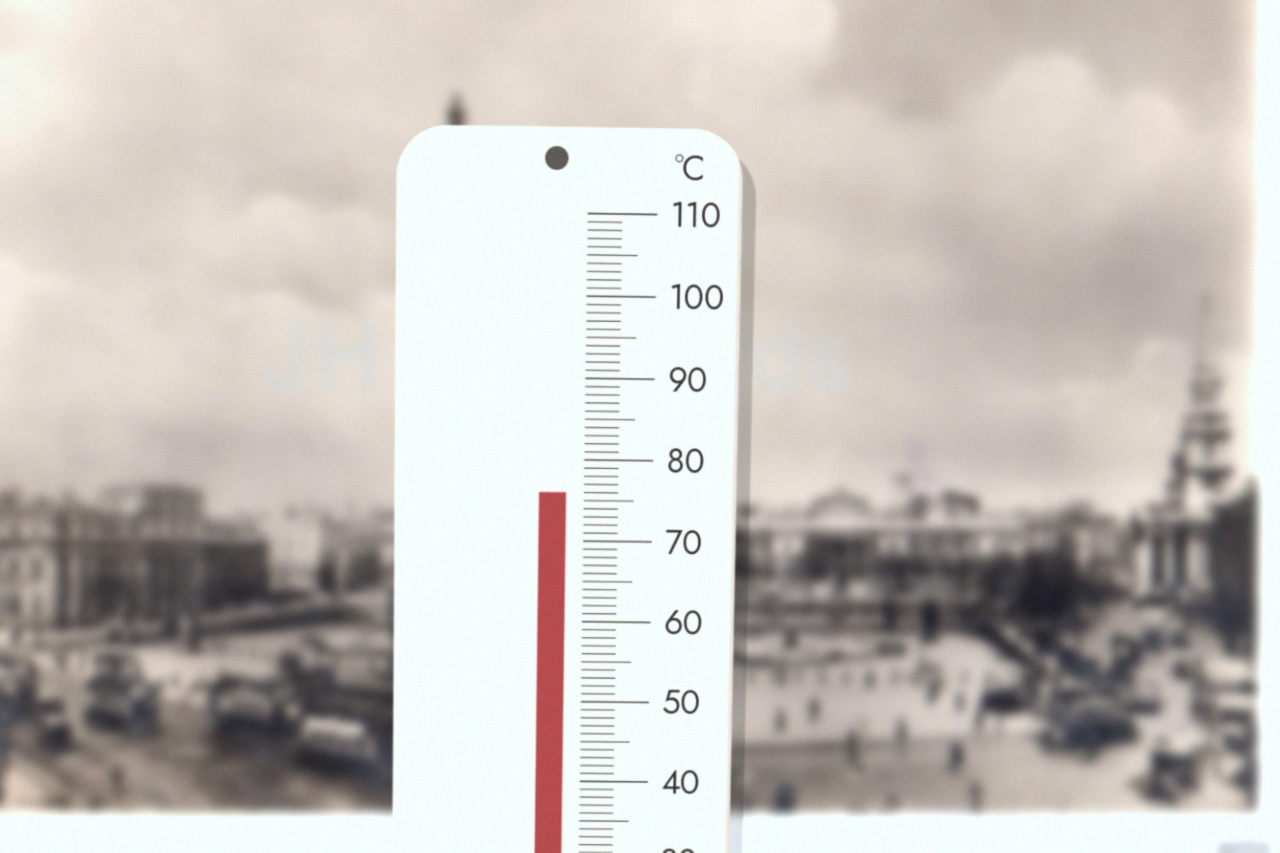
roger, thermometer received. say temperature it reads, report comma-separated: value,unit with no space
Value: 76,°C
